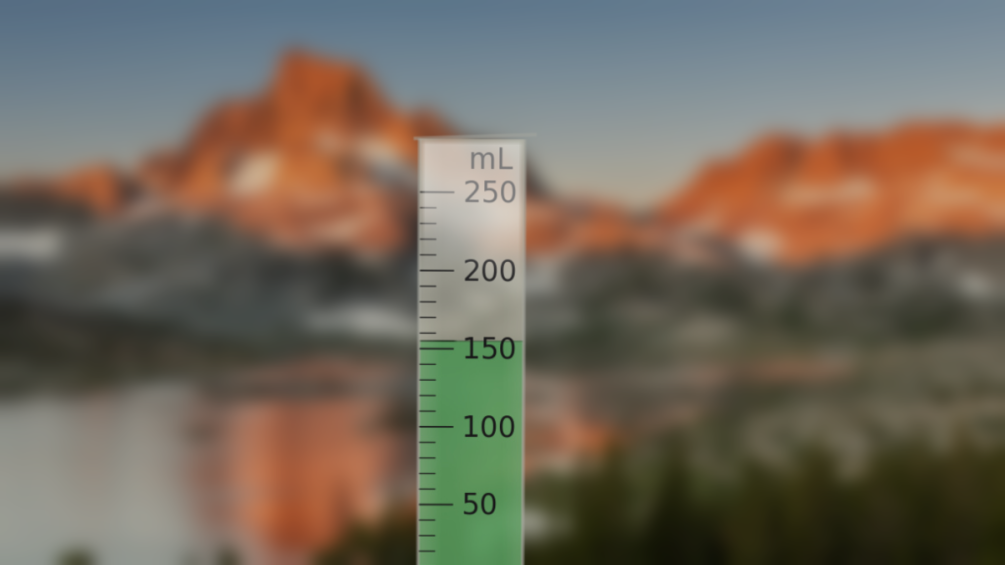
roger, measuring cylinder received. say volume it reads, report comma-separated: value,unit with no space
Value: 155,mL
